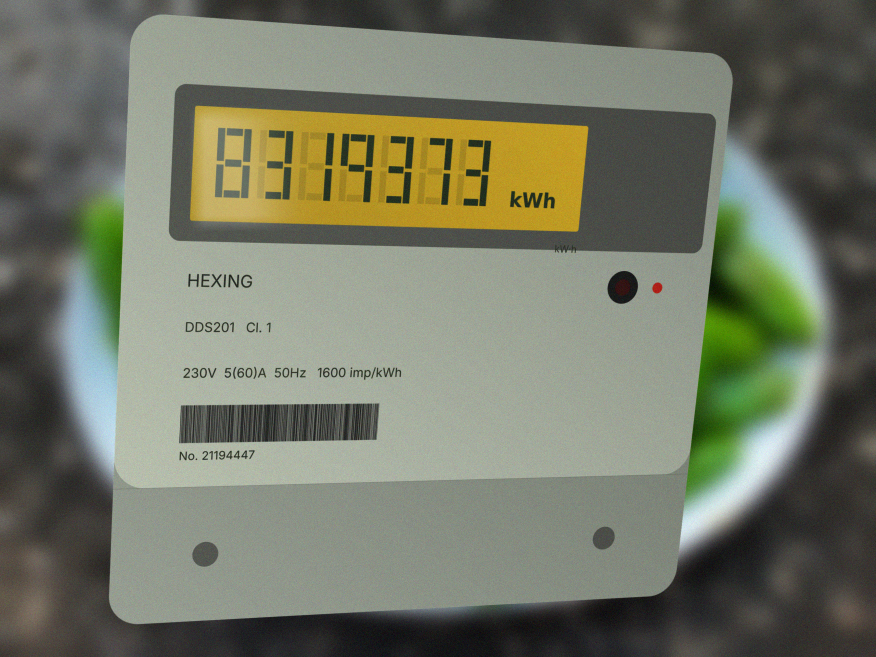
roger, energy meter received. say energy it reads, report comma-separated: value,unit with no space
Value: 8319373,kWh
